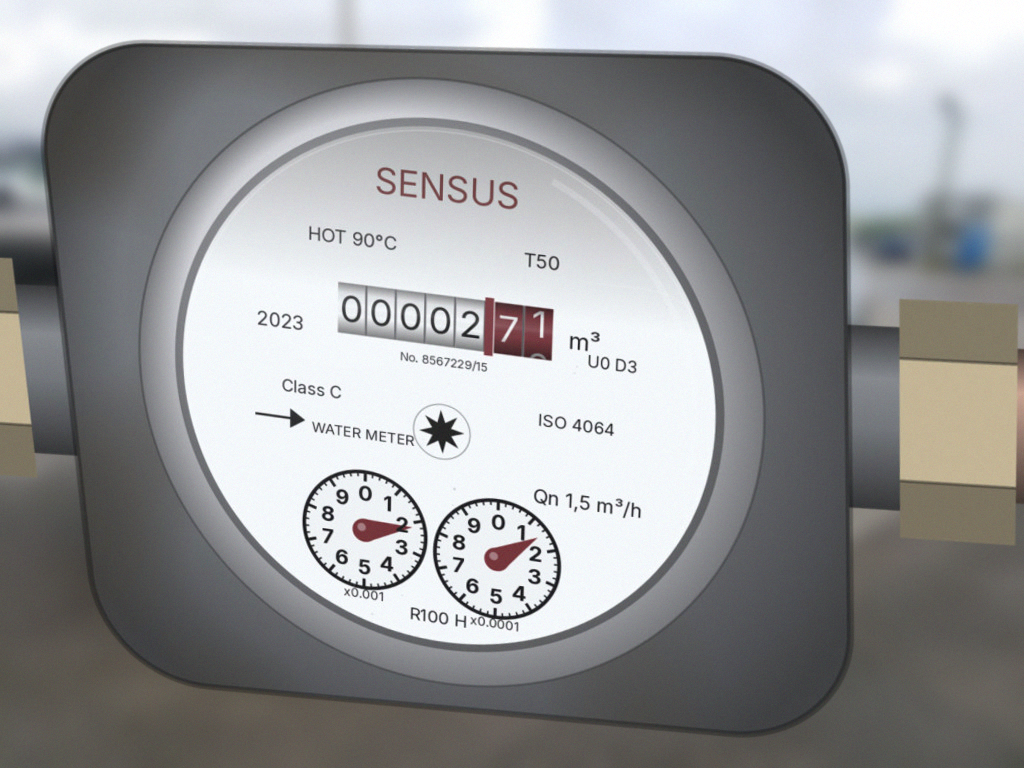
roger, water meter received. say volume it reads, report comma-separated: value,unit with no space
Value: 2.7121,m³
